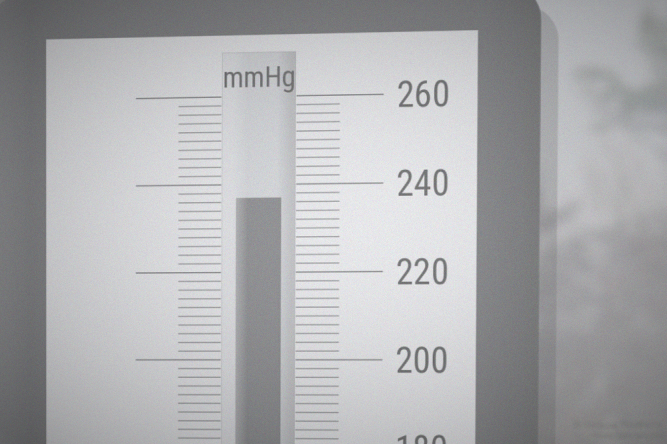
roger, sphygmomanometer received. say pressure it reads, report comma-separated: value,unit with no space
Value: 237,mmHg
